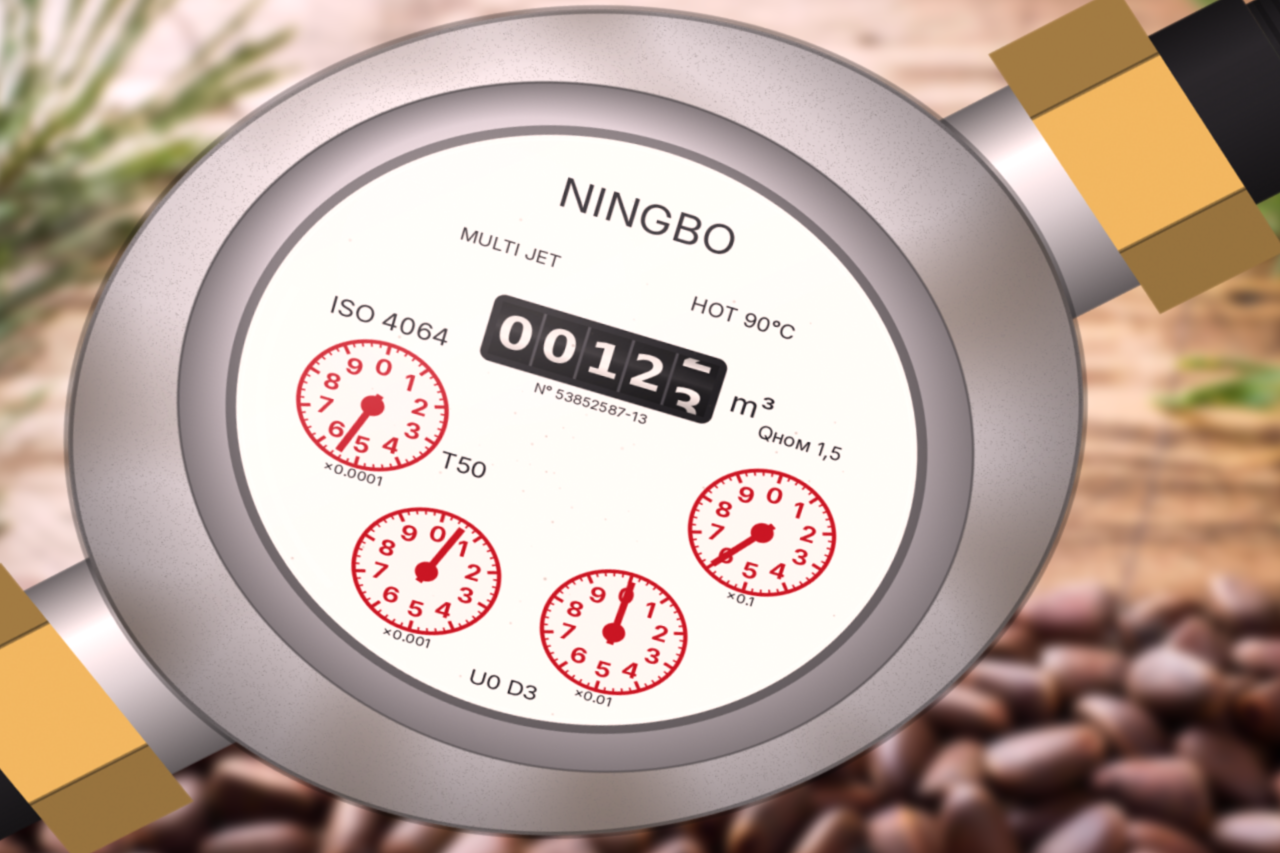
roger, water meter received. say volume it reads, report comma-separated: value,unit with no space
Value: 122.6005,m³
